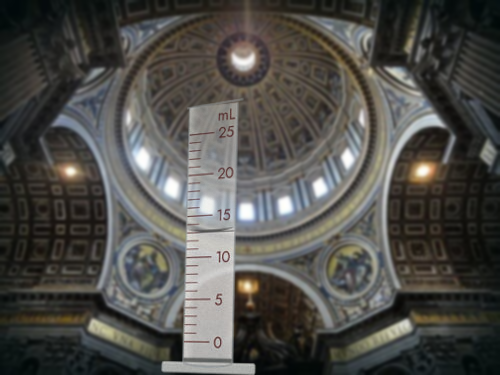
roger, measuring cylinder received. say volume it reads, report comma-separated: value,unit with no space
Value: 13,mL
